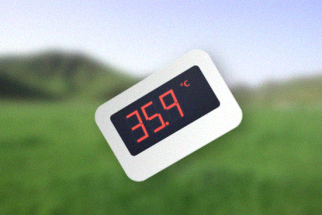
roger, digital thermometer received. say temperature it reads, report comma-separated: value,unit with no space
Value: 35.9,°C
